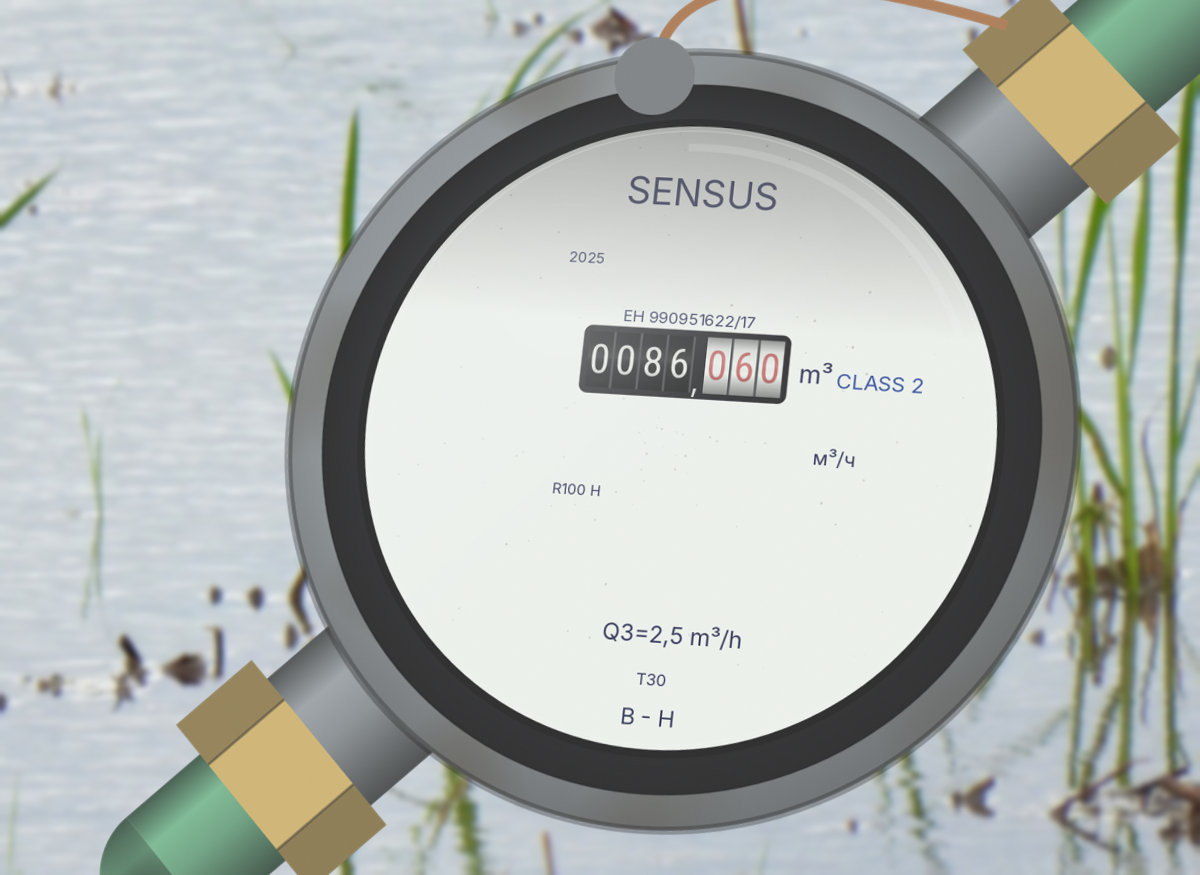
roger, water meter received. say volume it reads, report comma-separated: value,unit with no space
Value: 86.060,m³
